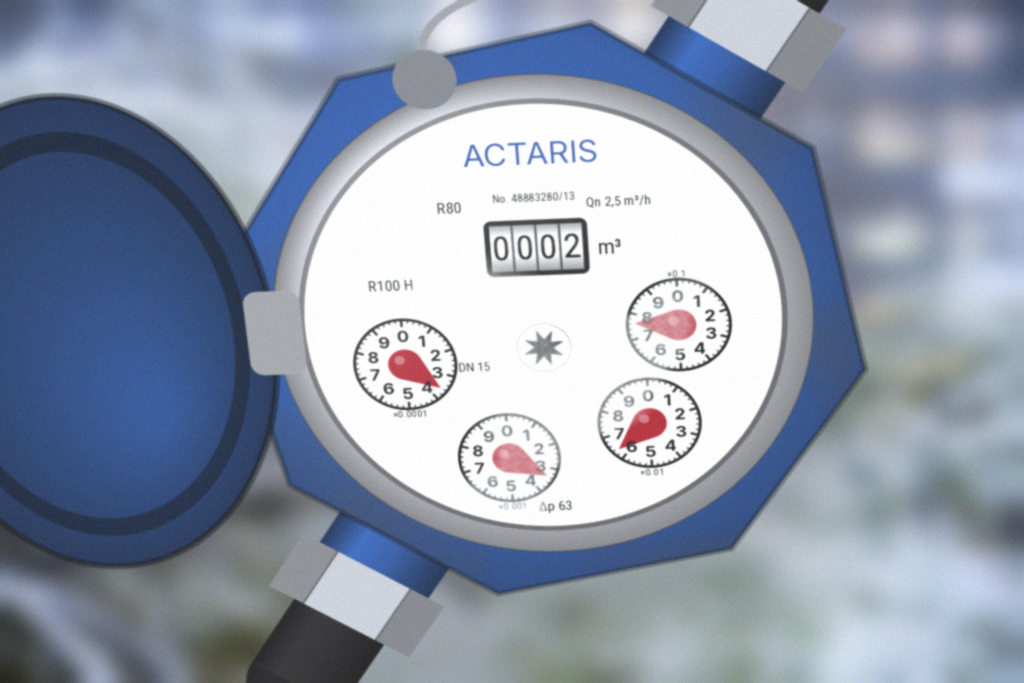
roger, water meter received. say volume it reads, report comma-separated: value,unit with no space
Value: 2.7633,m³
